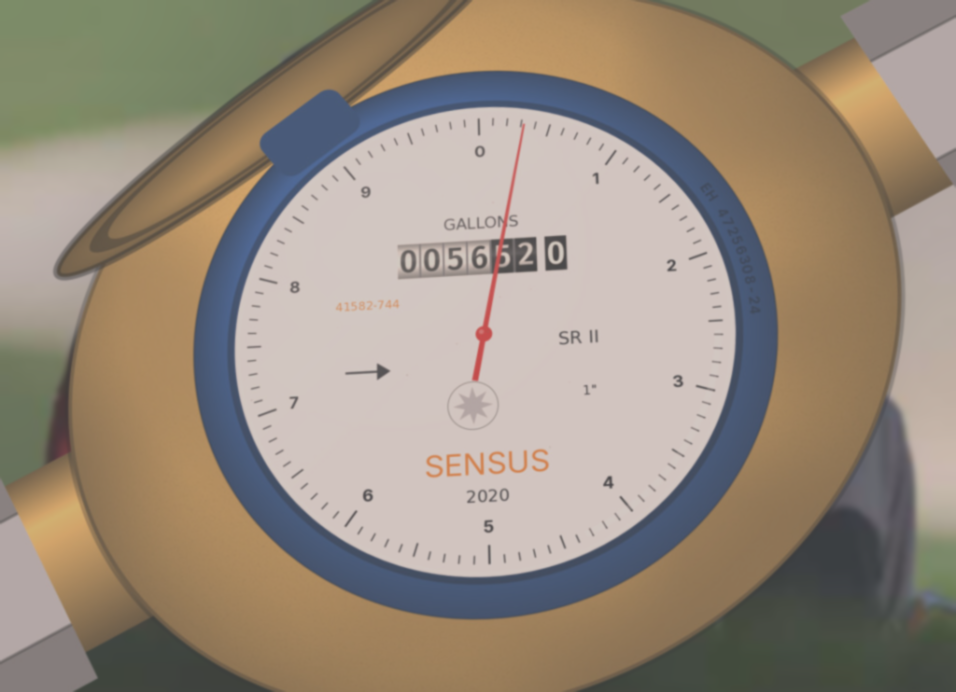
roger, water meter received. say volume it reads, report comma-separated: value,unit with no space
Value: 56520.3,gal
